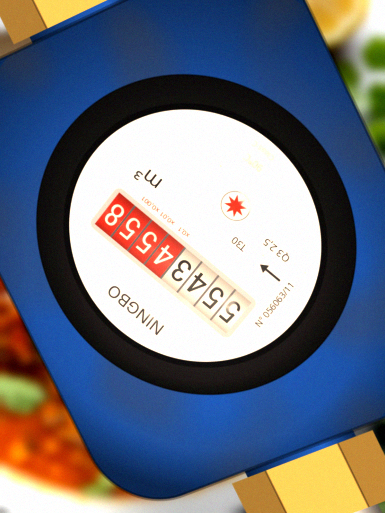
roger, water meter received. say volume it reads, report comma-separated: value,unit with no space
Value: 5543.4558,m³
